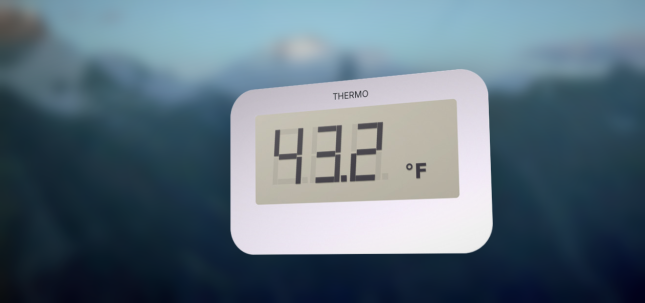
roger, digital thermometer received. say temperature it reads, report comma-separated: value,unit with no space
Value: 43.2,°F
